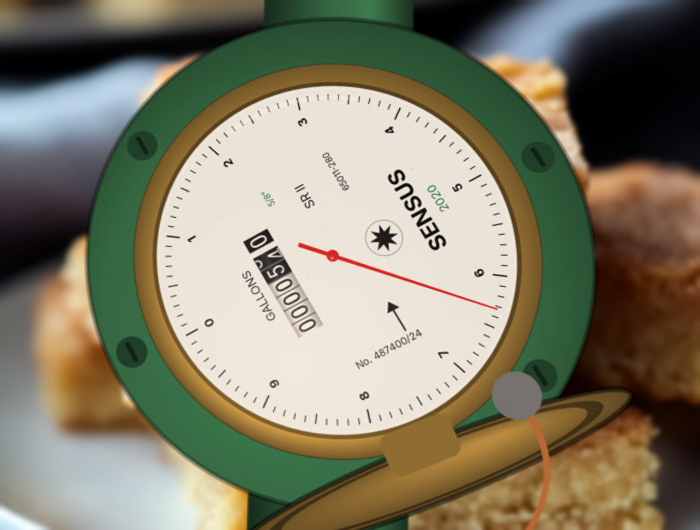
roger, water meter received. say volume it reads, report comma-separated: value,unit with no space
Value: 536.3,gal
